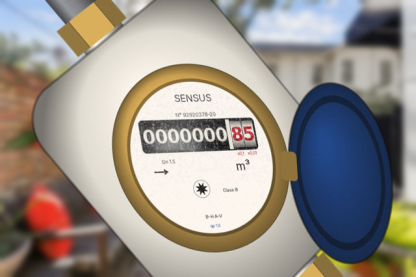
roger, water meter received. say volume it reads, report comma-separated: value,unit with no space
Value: 0.85,m³
